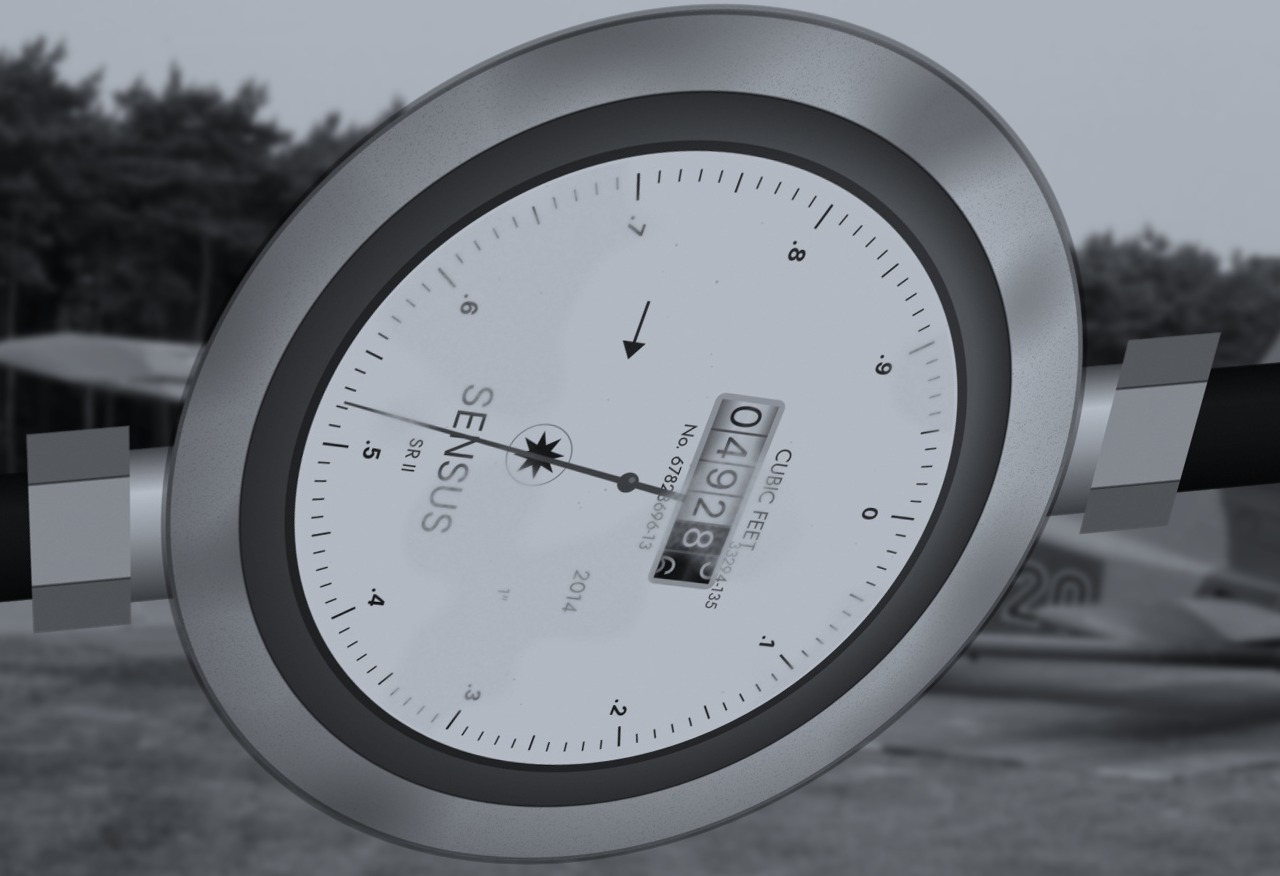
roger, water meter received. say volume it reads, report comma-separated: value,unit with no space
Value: 49285.52,ft³
